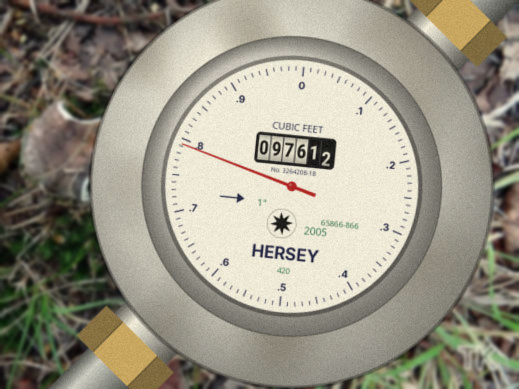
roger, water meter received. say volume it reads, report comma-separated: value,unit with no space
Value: 97611.79,ft³
